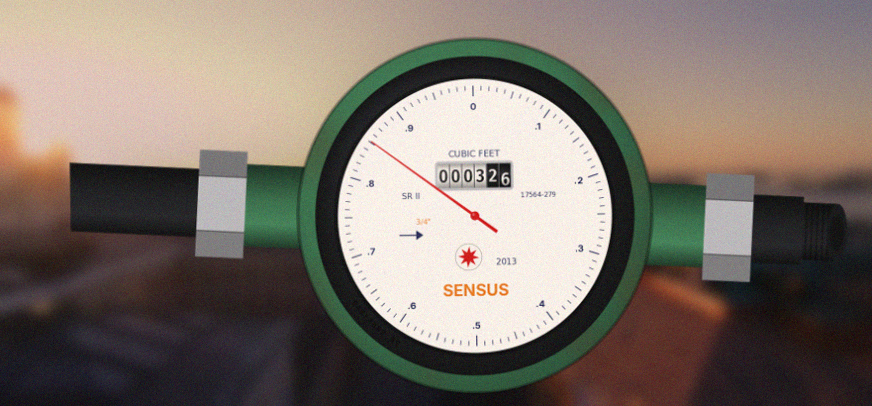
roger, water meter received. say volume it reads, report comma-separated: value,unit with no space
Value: 325.85,ft³
